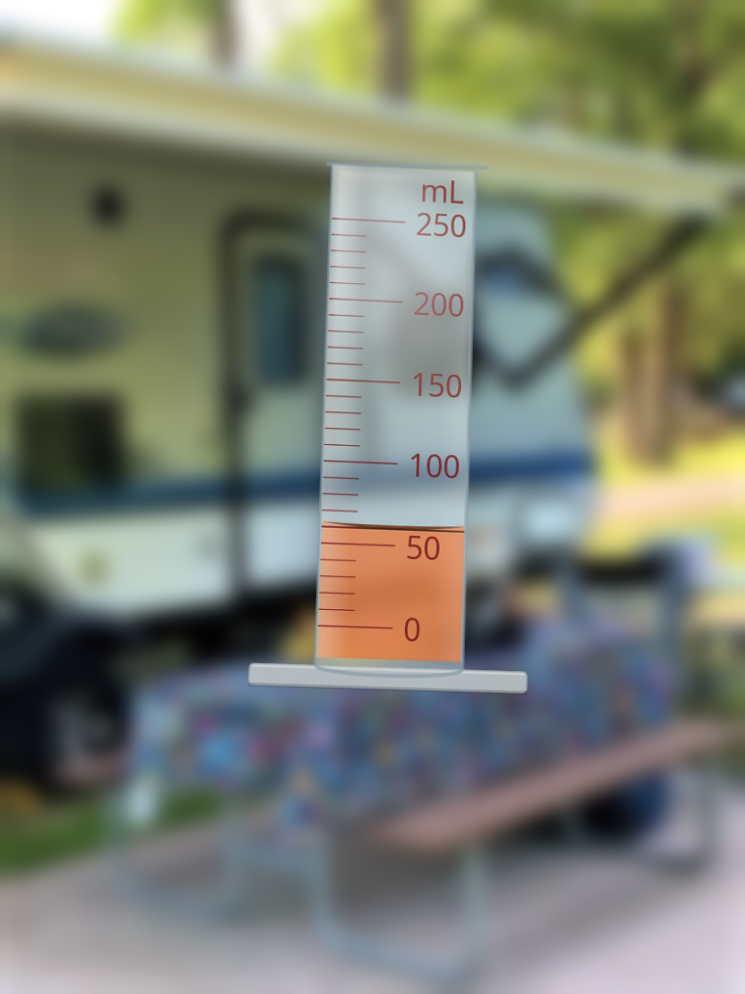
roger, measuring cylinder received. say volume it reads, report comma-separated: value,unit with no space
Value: 60,mL
